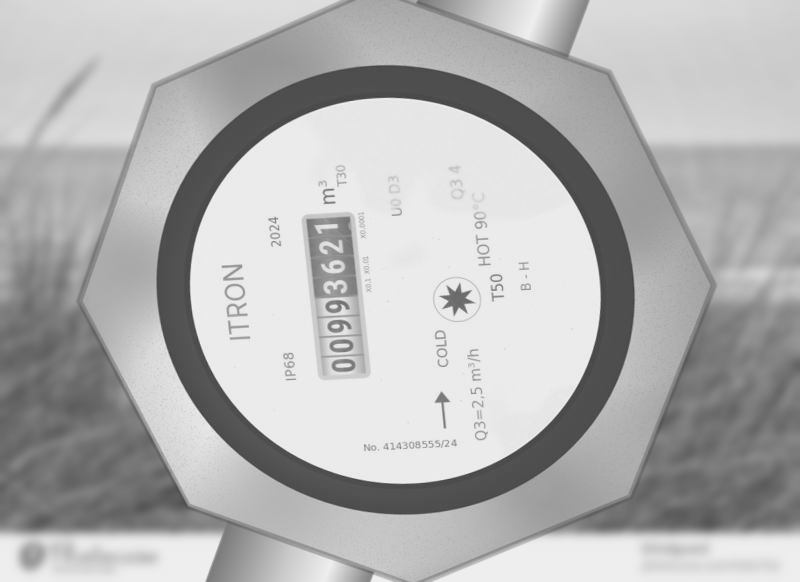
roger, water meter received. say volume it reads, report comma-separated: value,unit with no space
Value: 99.3621,m³
